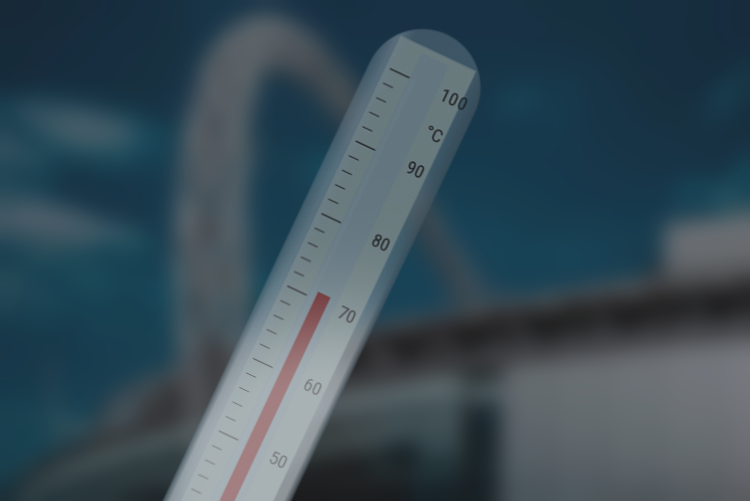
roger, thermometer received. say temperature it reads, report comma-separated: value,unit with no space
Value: 71,°C
